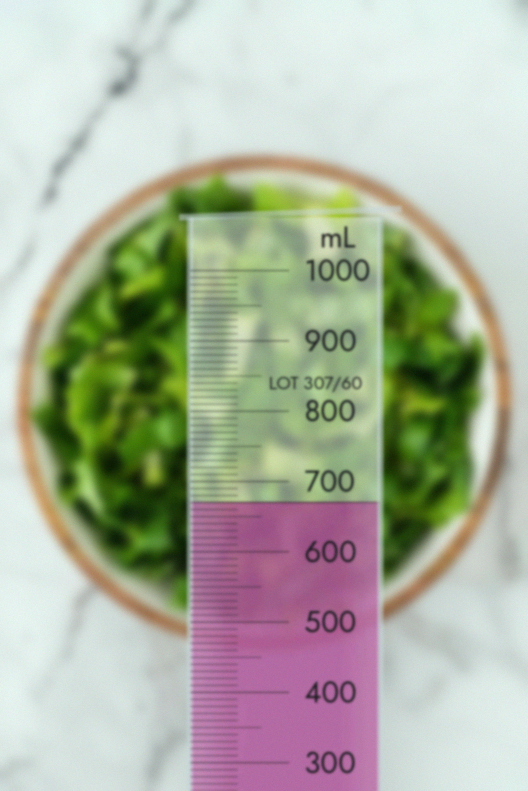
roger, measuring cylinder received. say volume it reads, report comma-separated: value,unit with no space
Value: 670,mL
